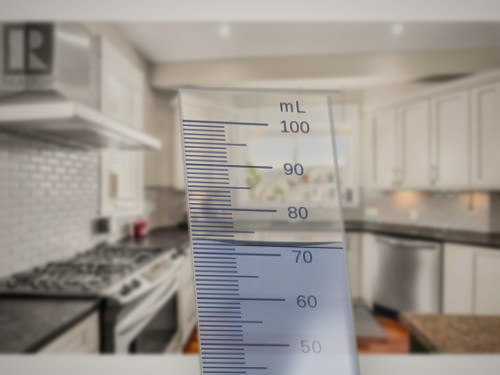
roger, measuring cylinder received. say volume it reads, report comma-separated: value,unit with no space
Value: 72,mL
